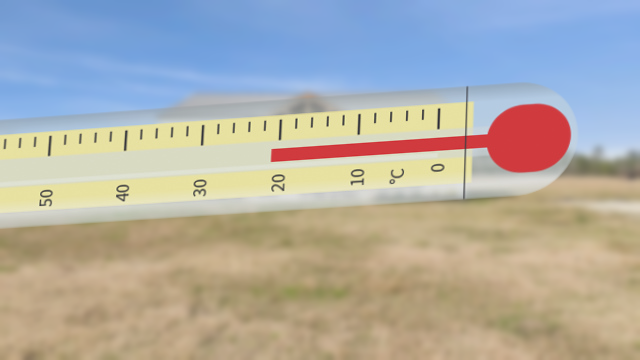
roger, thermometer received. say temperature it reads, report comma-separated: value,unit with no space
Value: 21,°C
